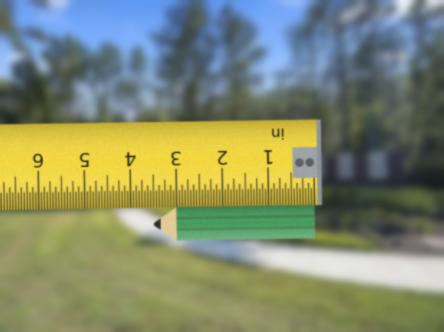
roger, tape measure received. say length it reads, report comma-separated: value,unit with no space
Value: 3.5,in
